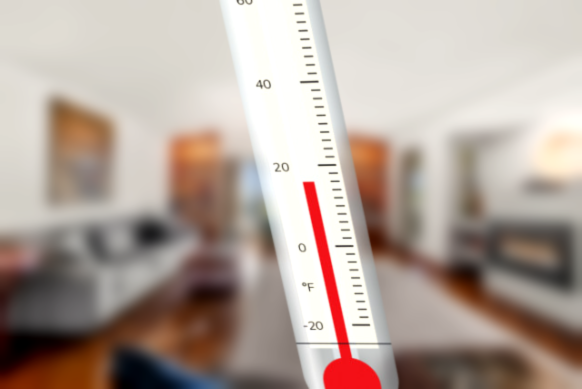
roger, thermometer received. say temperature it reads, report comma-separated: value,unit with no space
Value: 16,°F
